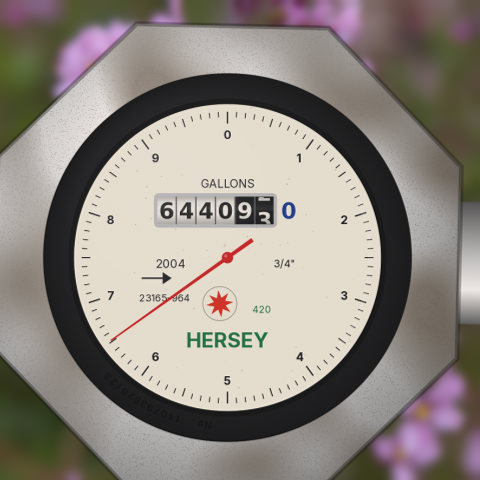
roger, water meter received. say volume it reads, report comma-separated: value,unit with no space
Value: 6440926.5,gal
